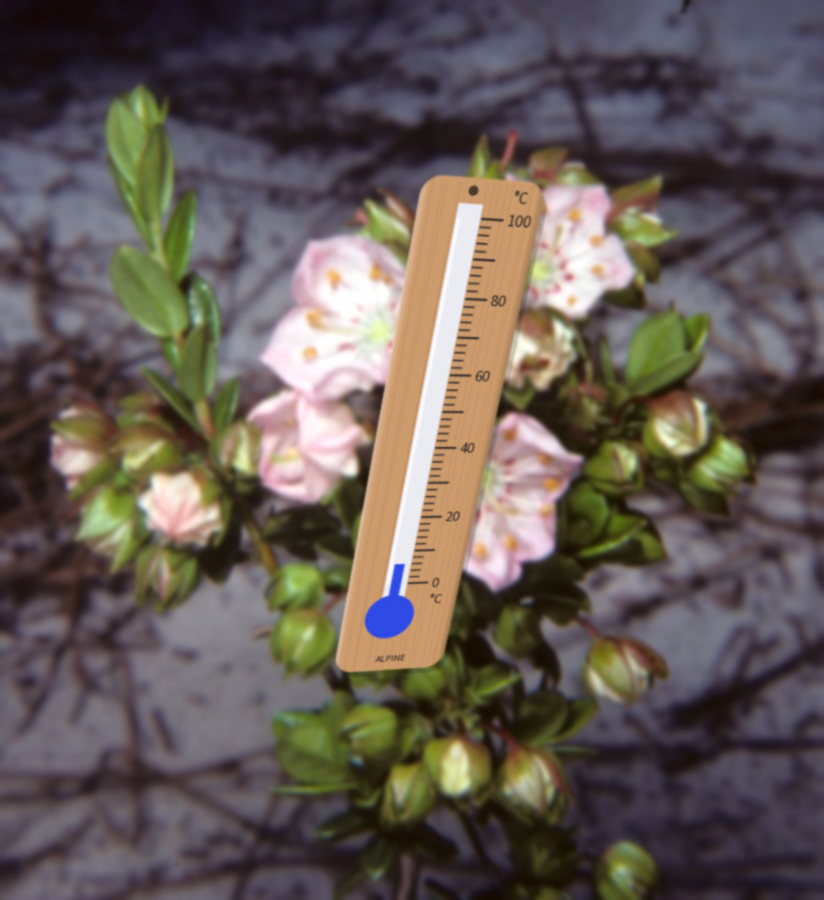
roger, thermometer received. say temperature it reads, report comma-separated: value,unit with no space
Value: 6,°C
